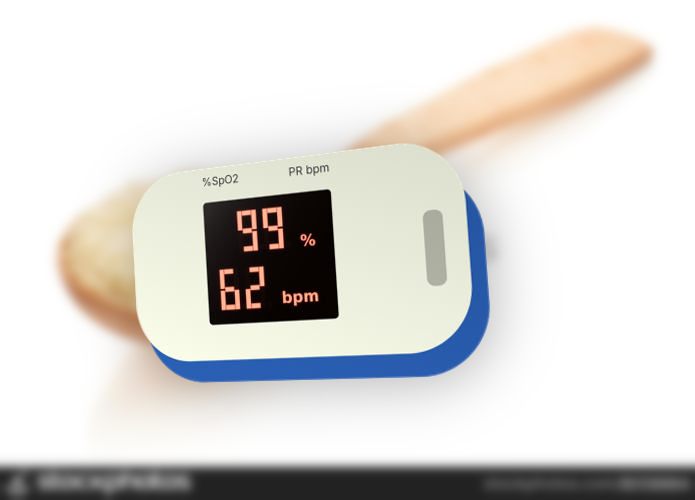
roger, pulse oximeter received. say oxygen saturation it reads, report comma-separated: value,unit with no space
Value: 99,%
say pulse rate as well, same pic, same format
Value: 62,bpm
